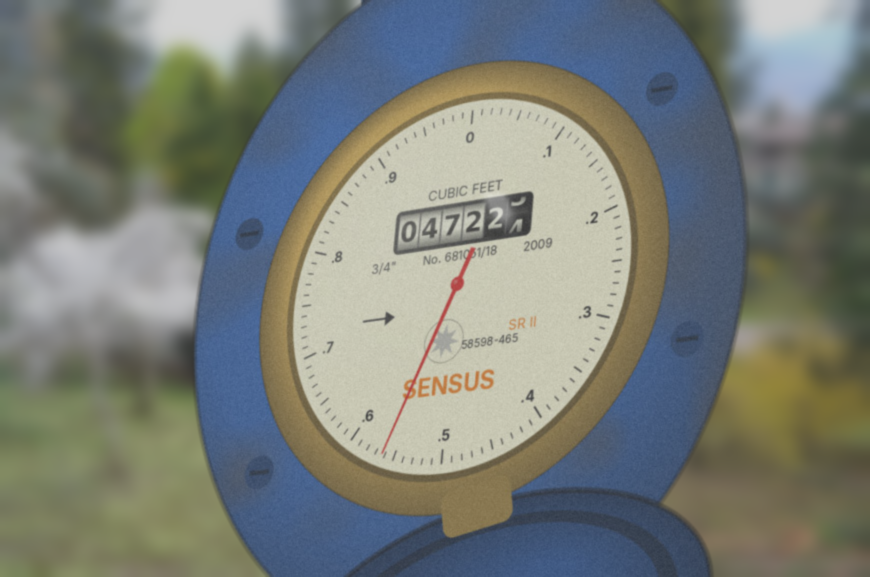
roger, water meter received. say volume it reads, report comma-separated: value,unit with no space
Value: 47223.56,ft³
